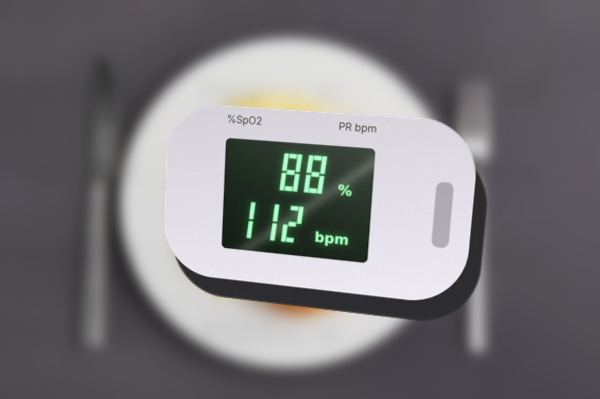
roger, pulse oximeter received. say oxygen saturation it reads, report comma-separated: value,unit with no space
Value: 88,%
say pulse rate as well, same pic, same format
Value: 112,bpm
